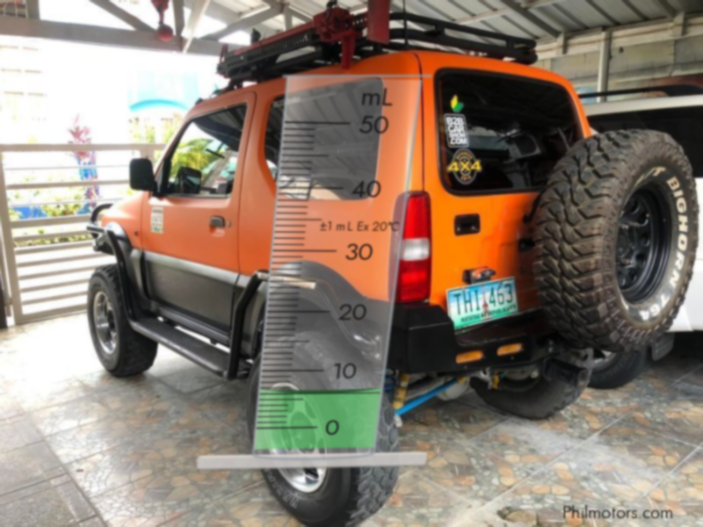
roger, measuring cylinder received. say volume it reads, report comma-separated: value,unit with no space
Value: 6,mL
